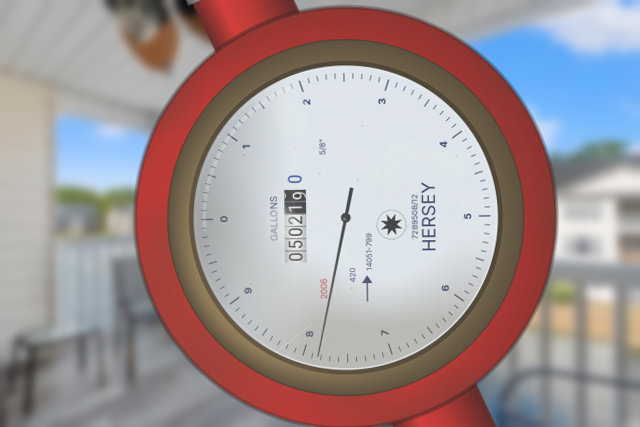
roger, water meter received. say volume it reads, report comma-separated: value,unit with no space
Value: 502187.8,gal
